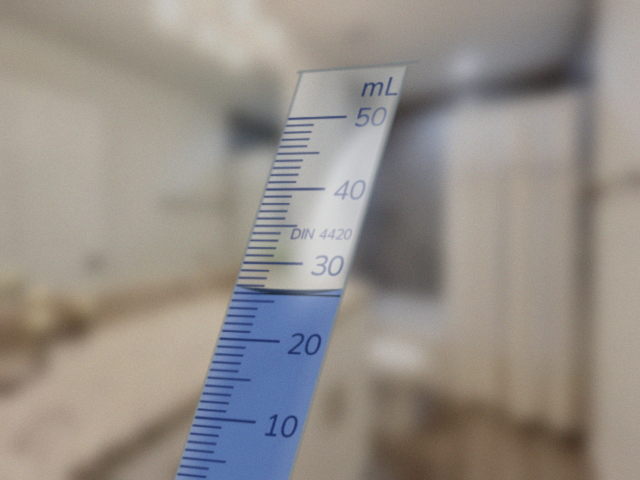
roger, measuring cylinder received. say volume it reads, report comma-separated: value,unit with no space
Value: 26,mL
